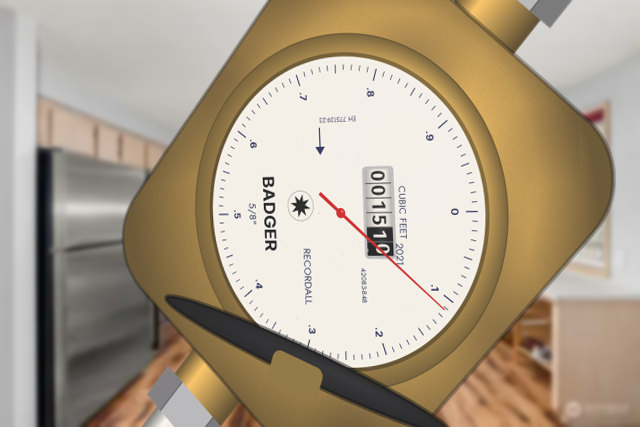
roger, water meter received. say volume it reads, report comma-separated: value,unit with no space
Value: 1510.11,ft³
